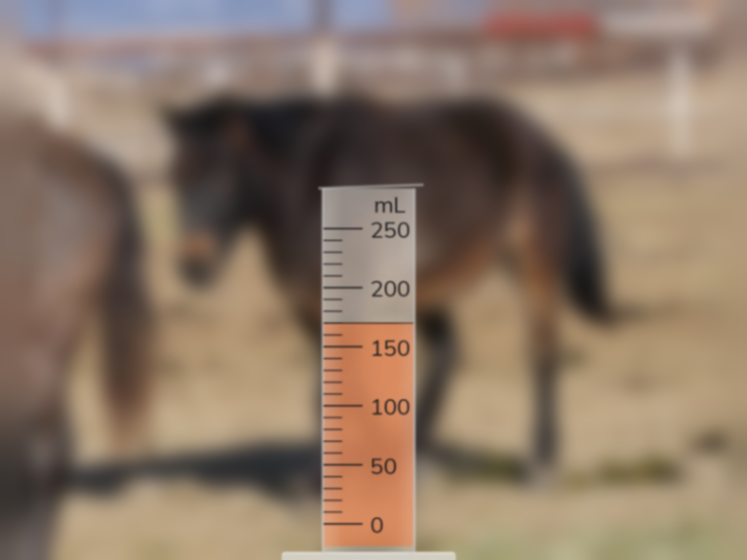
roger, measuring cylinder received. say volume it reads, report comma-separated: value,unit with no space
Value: 170,mL
